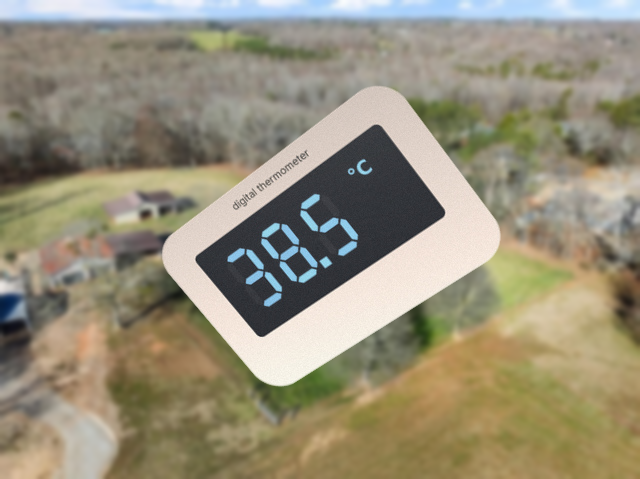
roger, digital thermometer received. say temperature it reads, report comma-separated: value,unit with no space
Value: 38.5,°C
